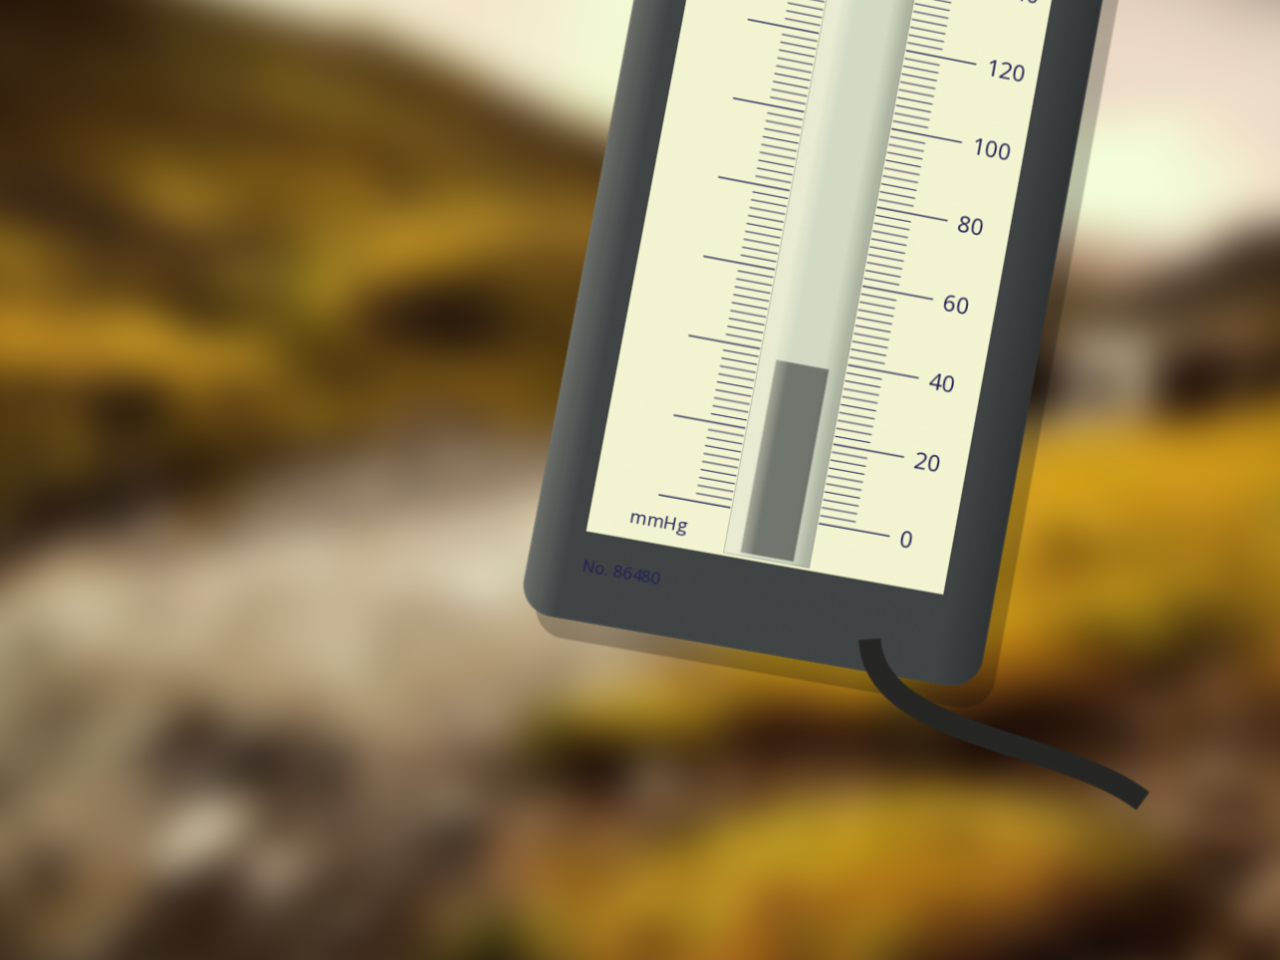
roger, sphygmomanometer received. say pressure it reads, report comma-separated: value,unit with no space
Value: 38,mmHg
